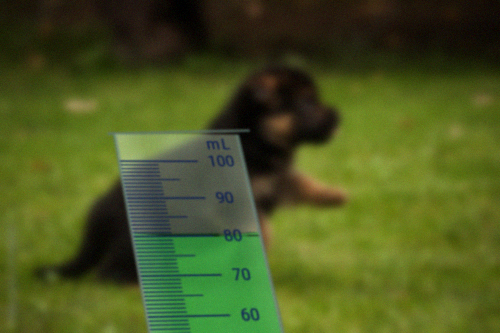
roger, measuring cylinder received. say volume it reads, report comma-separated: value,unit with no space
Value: 80,mL
